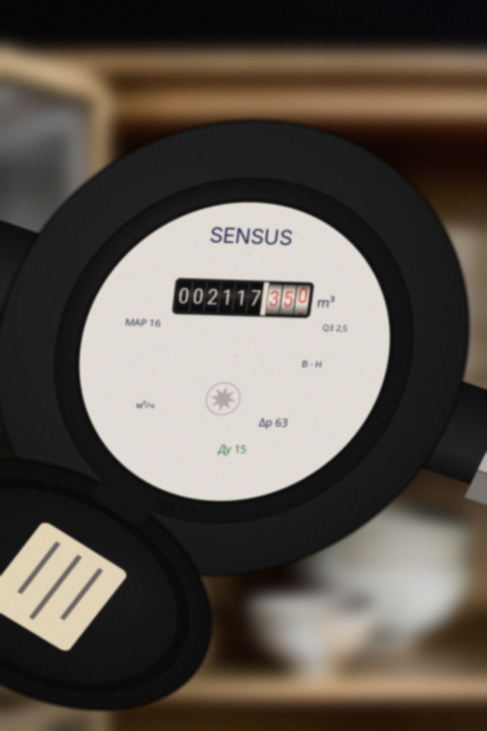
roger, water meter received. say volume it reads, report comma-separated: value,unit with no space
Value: 2117.350,m³
